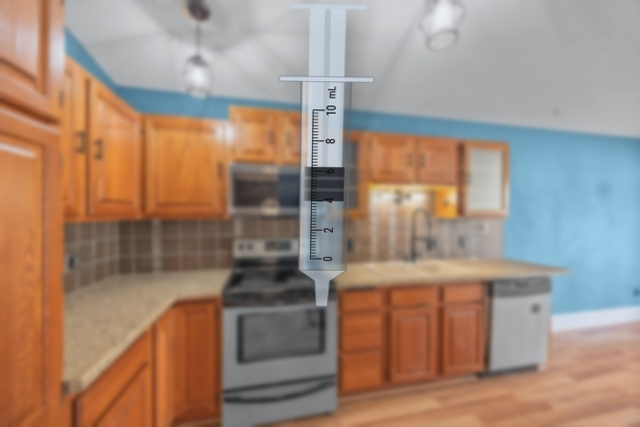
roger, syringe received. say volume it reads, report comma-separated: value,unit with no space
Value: 4,mL
